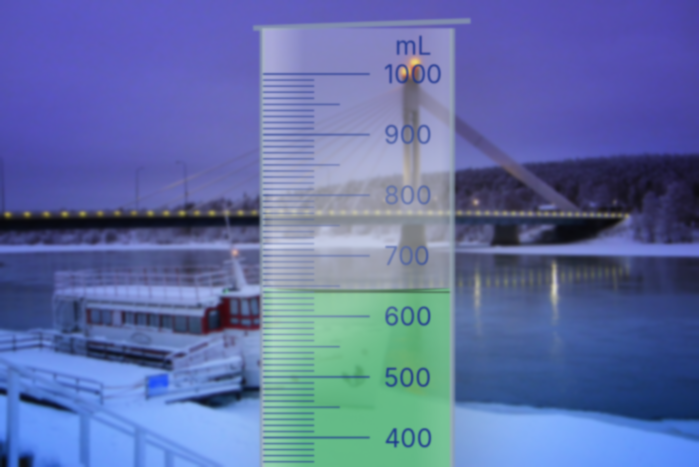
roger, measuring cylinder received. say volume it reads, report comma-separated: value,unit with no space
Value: 640,mL
